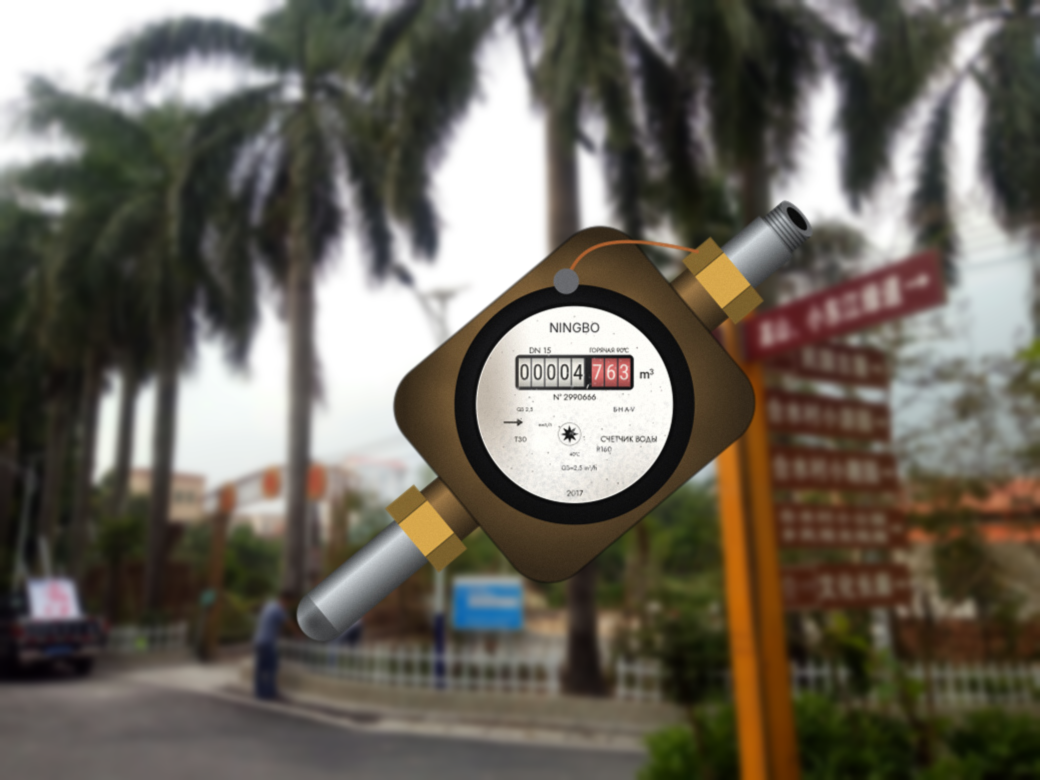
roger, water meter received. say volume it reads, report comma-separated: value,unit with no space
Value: 4.763,m³
